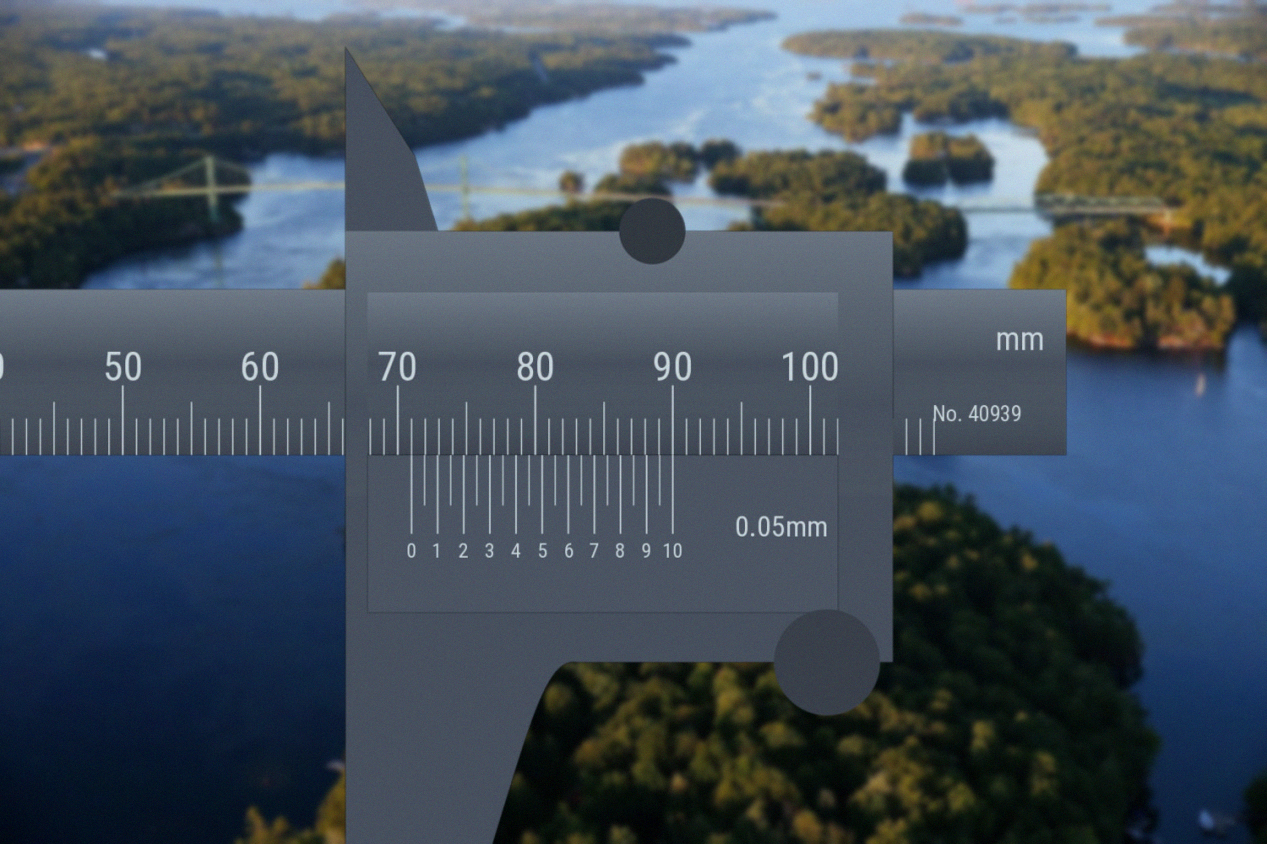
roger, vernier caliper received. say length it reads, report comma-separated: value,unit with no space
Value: 71.0,mm
